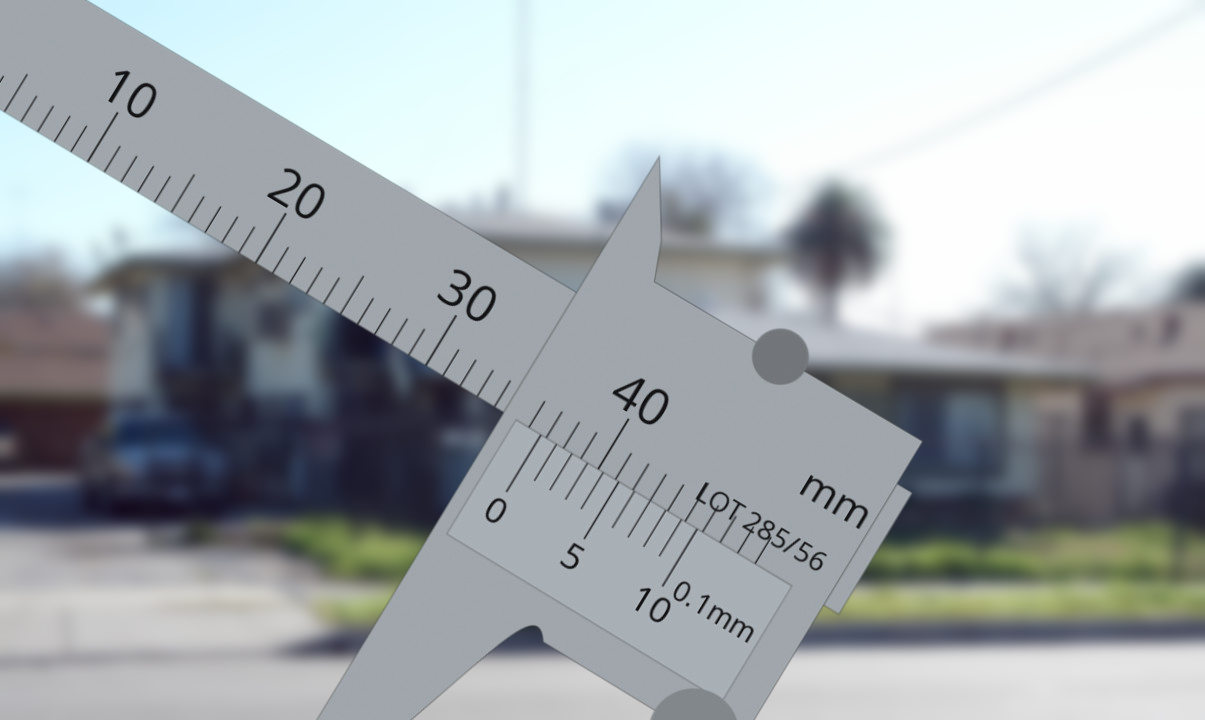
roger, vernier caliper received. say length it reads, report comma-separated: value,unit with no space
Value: 36.7,mm
